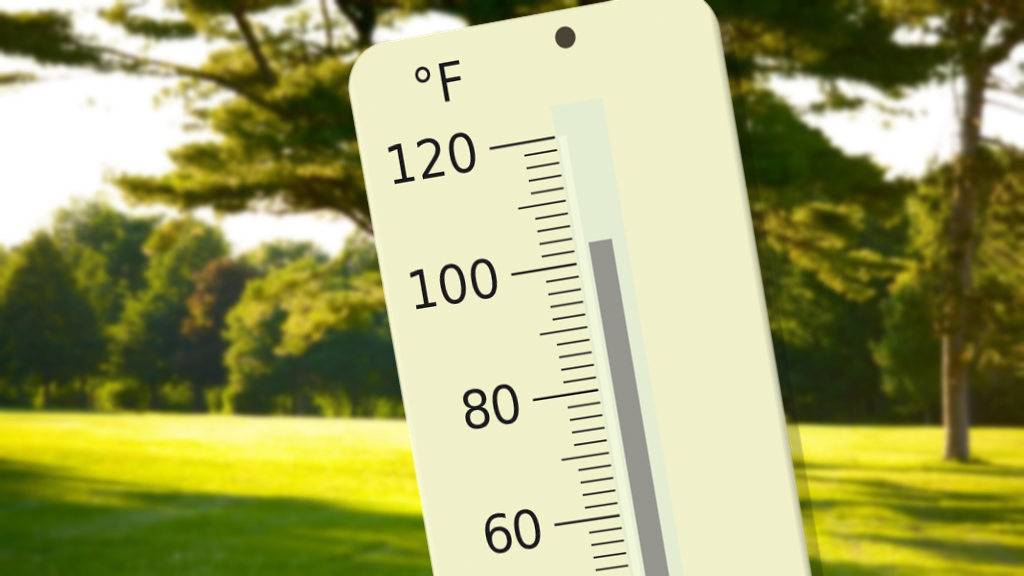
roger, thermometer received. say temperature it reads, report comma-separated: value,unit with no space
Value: 103,°F
